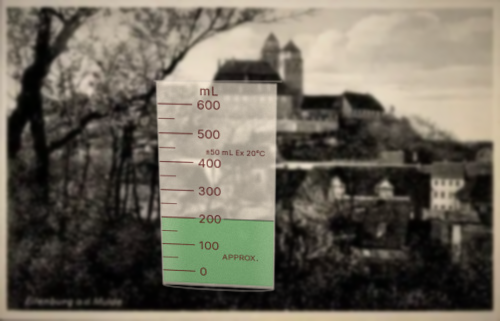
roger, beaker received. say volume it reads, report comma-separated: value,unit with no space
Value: 200,mL
